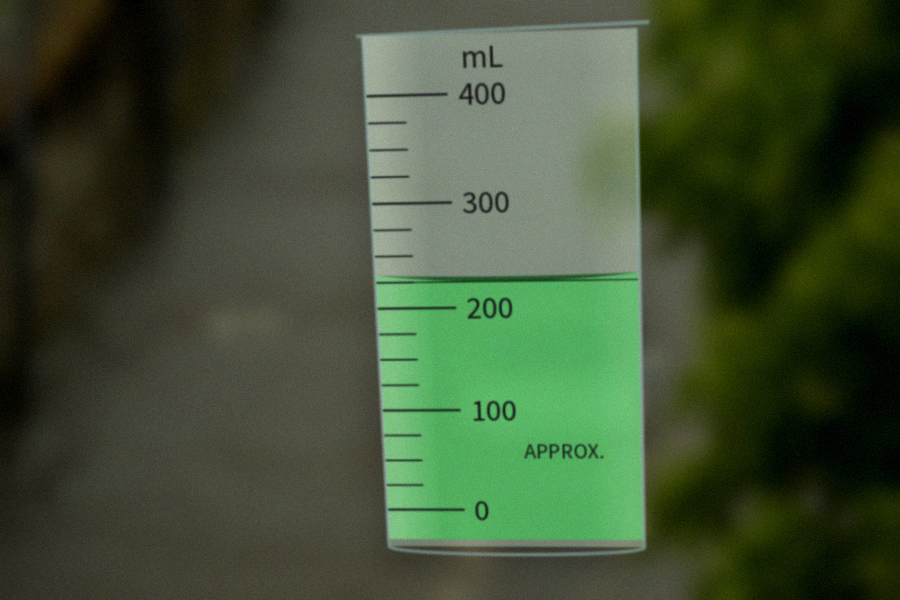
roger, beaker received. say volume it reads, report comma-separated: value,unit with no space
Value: 225,mL
